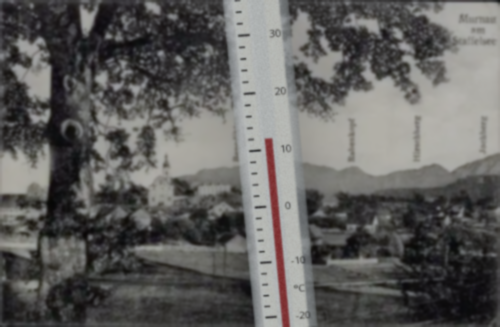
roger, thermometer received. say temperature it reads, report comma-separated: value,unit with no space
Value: 12,°C
